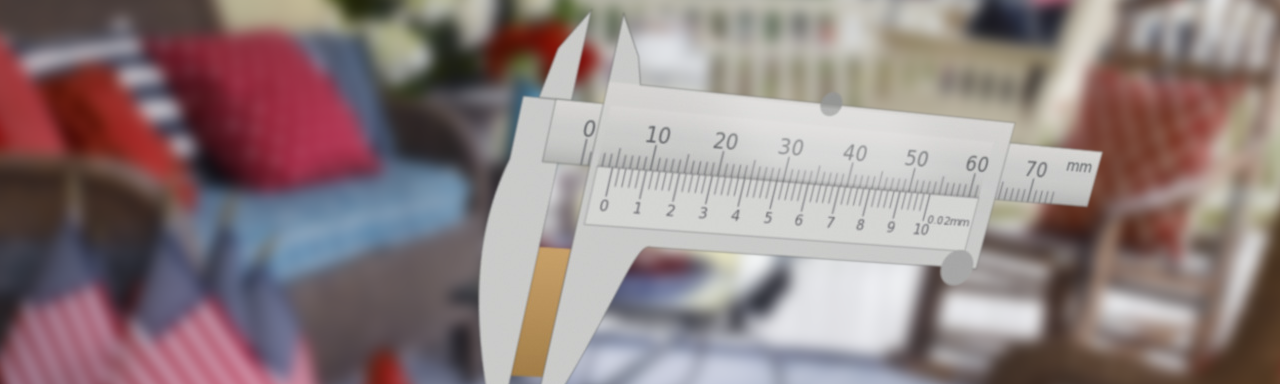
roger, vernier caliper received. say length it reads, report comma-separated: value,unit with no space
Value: 4.5,mm
